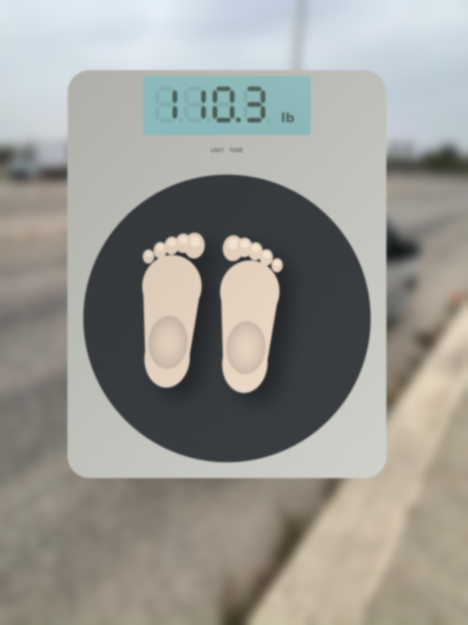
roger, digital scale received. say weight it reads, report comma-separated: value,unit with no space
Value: 110.3,lb
